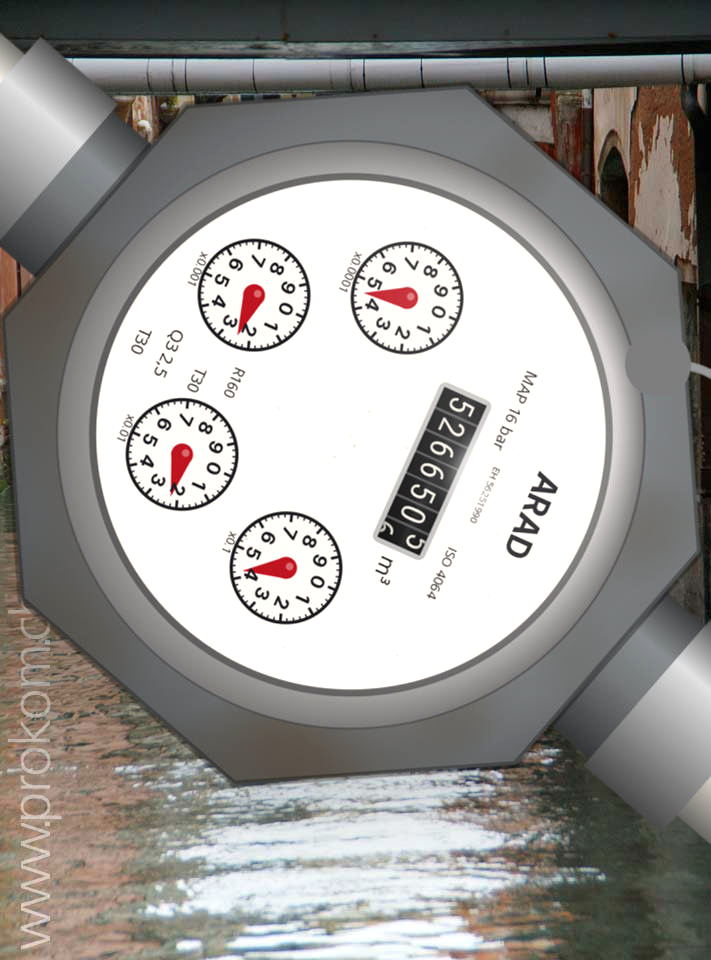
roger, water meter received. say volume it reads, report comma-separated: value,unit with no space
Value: 5266505.4224,m³
